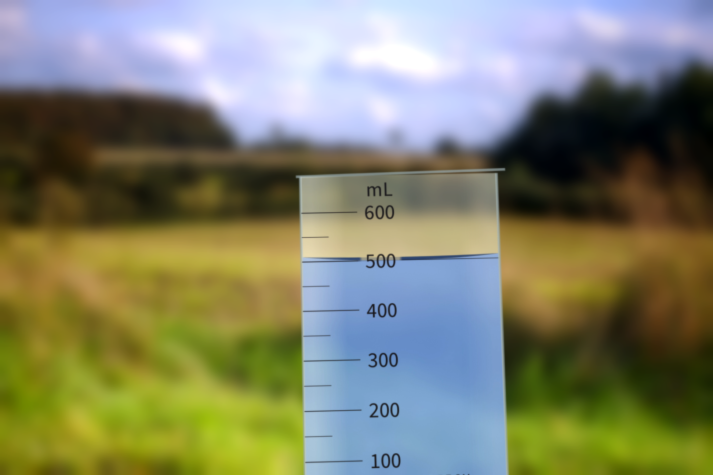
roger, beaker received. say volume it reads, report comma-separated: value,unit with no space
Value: 500,mL
